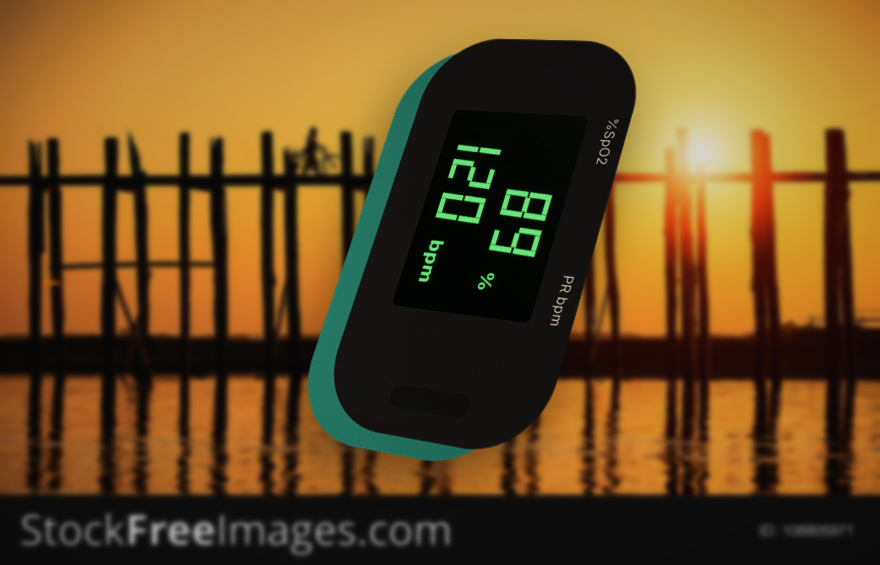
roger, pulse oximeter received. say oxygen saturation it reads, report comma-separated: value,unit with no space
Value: 89,%
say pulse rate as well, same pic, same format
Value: 120,bpm
